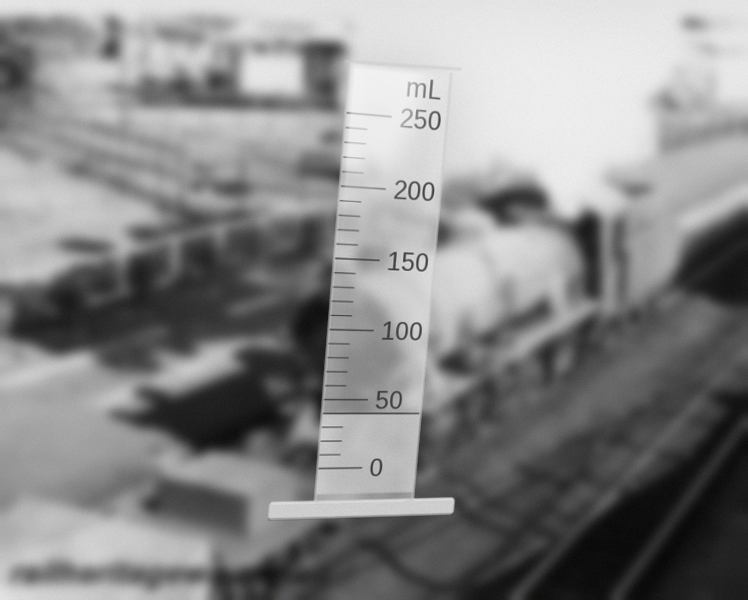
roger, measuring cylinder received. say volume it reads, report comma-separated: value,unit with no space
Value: 40,mL
